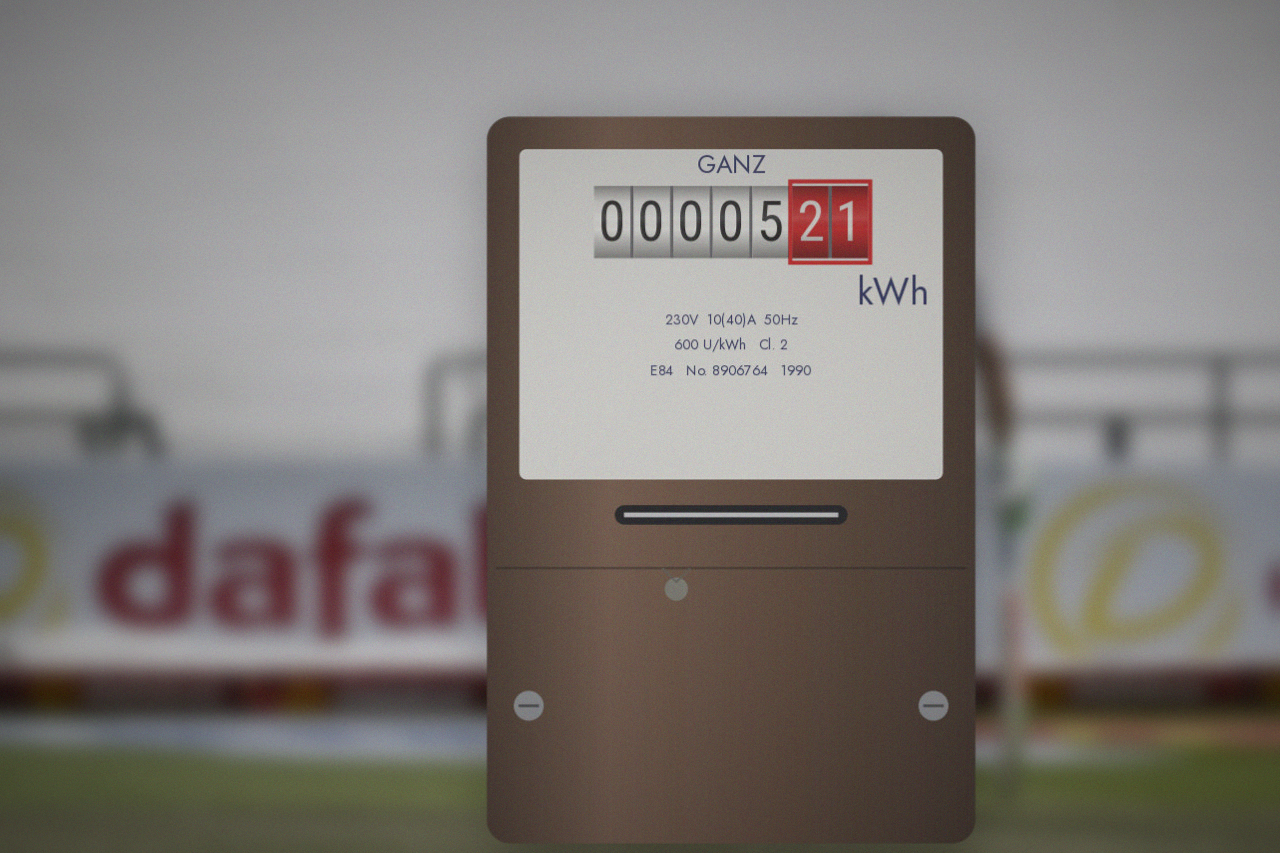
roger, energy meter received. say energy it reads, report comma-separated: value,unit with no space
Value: 5.21,kWh
